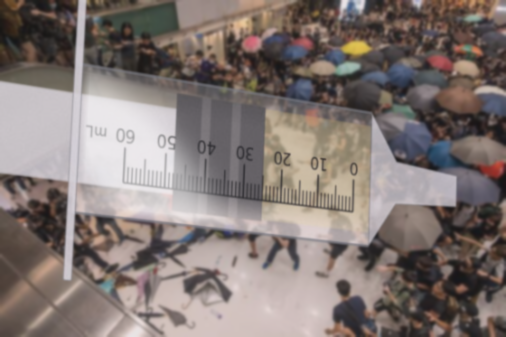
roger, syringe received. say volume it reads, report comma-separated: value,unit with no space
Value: 25,mL
